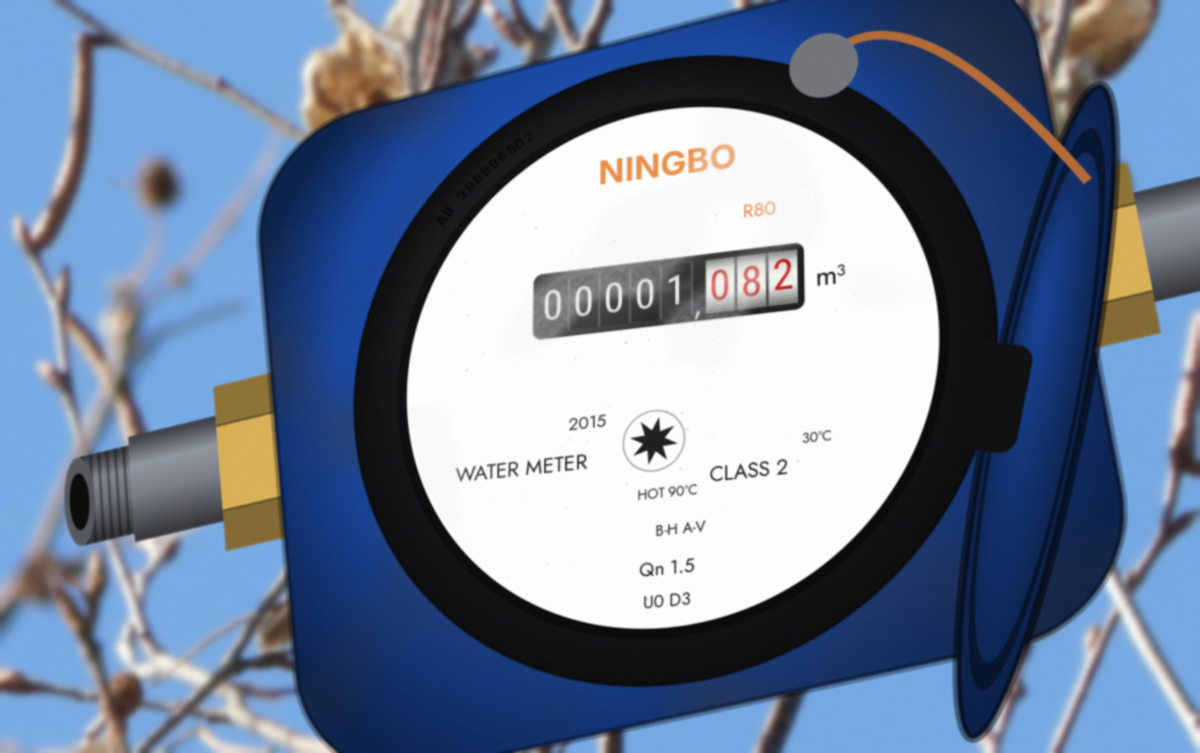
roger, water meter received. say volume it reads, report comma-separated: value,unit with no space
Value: 1.082,m³
